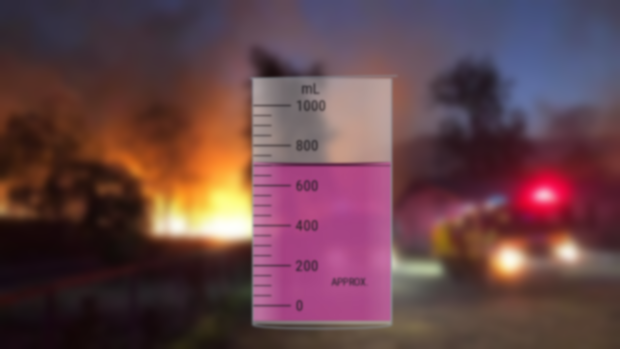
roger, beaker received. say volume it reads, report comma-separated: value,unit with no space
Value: 700,mL
